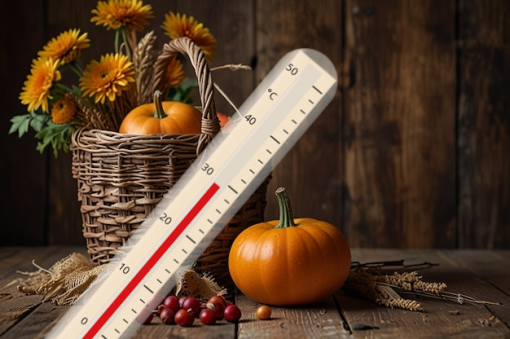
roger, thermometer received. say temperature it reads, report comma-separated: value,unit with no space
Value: 29,°C
